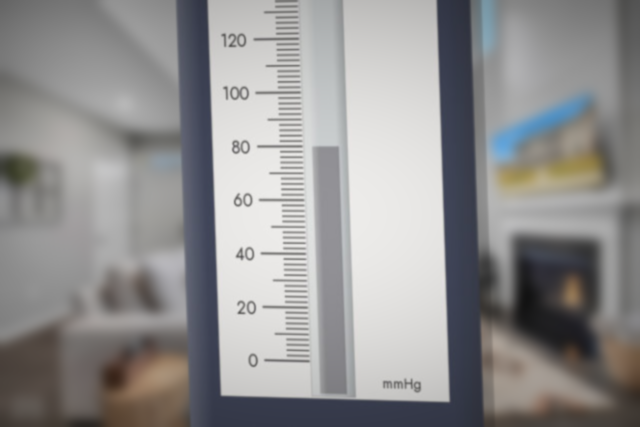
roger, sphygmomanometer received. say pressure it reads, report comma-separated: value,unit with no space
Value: 80,mmHg
